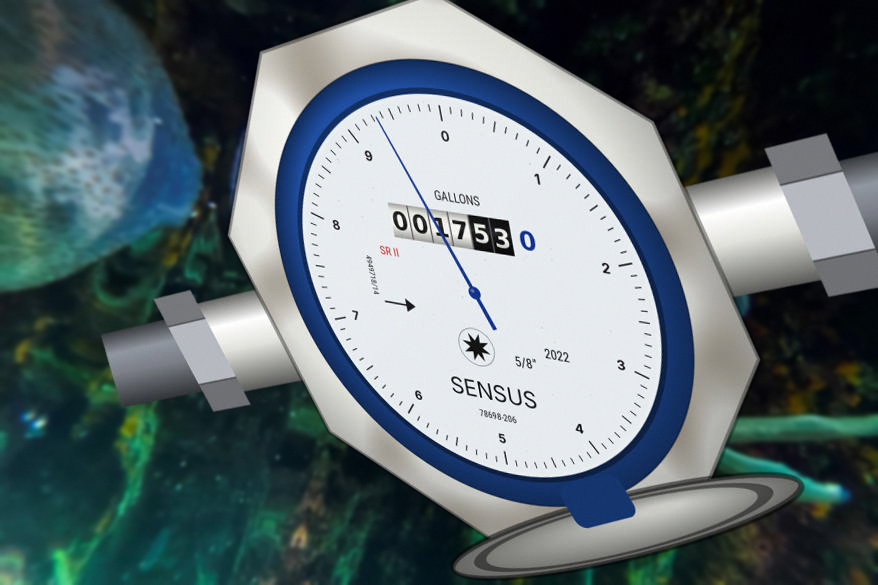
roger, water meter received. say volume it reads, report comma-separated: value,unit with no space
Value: 17529.3,gal
